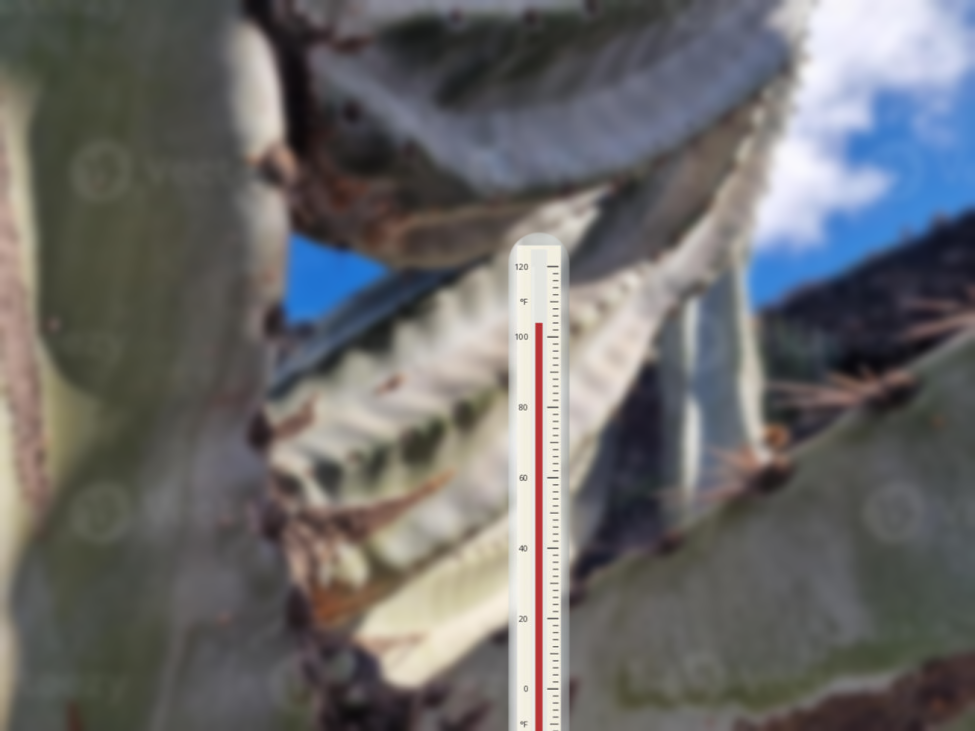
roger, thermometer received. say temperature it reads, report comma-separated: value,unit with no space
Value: 104,°F
